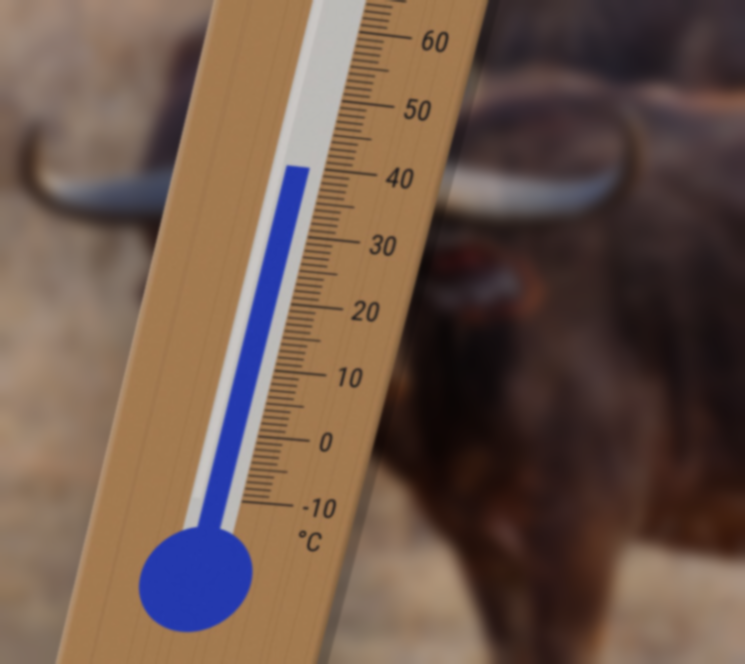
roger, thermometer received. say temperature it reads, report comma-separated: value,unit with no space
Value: 40,°C
